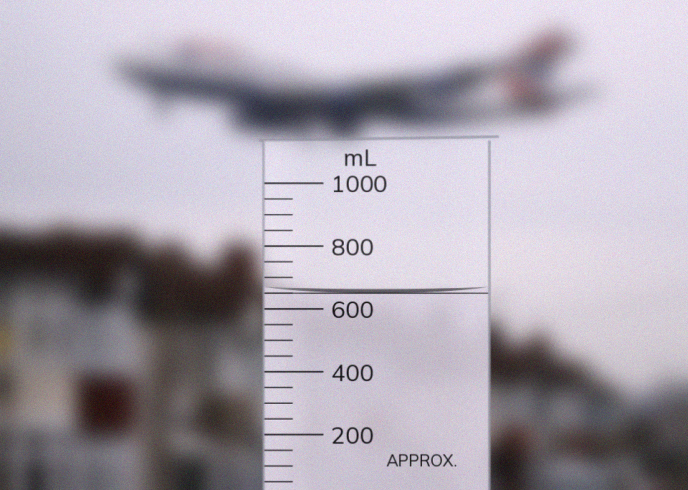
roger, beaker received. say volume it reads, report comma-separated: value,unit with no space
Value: 650,mL
